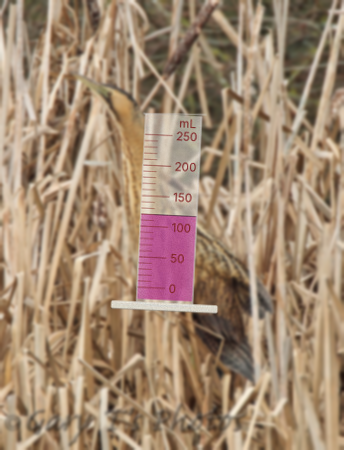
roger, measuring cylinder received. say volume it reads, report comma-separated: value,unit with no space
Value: 120,mL
